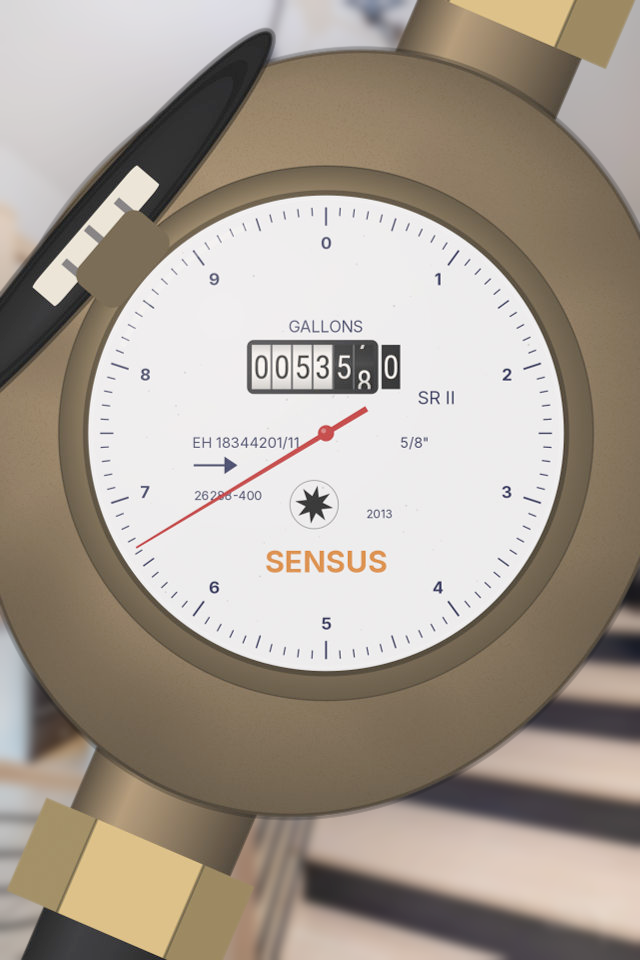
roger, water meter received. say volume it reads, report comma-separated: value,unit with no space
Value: 53576.6,gal
